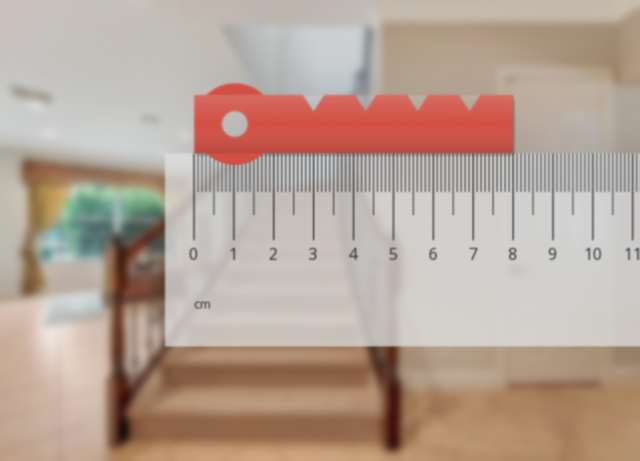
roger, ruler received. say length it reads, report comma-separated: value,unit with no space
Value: 8,cm
